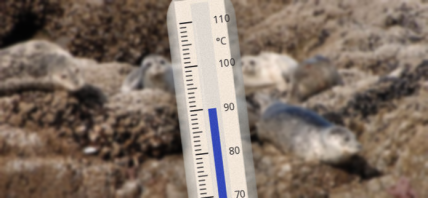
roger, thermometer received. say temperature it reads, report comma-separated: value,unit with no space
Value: 90,°C
